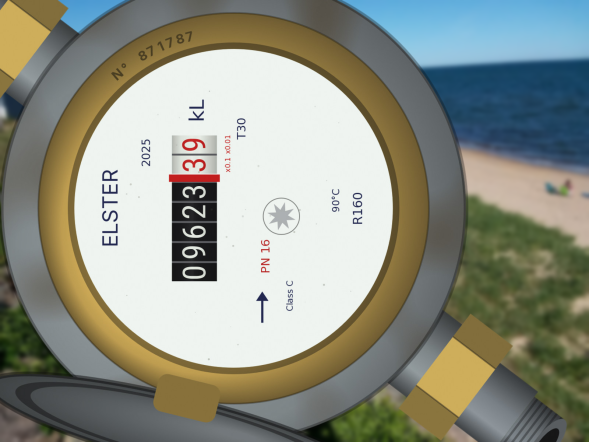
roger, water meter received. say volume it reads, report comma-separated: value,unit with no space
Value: 9623.39,kL
